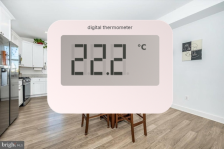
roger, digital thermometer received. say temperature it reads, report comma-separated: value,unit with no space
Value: 22.2,°C
